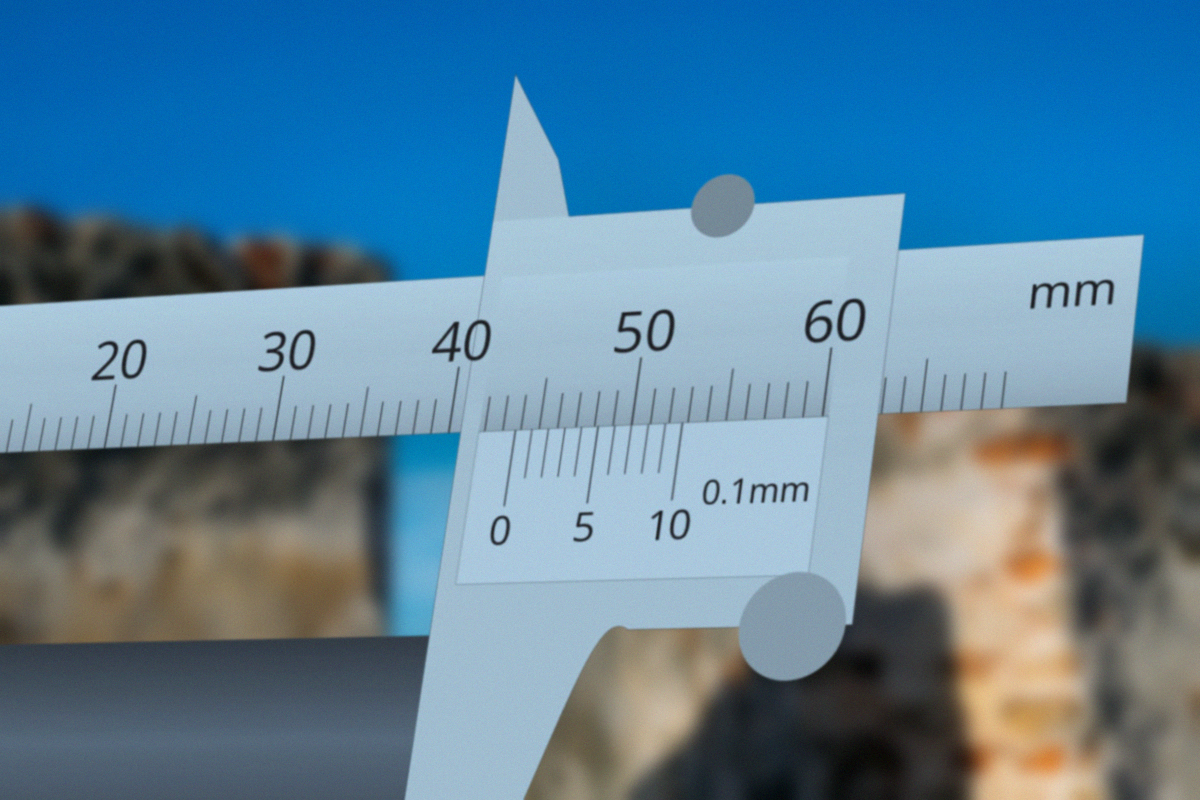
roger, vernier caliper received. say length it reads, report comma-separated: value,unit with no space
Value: 43.7,mm
